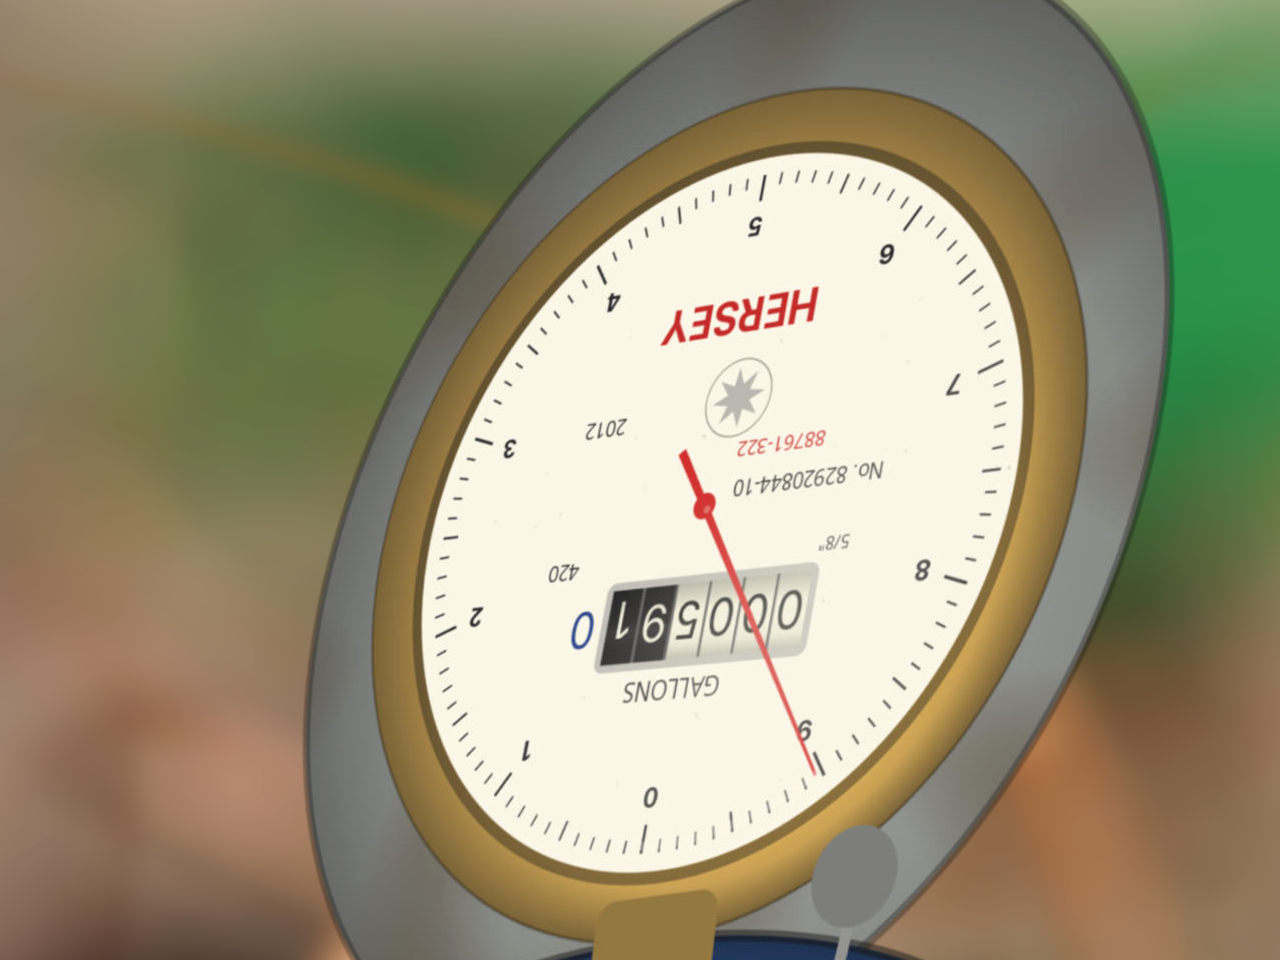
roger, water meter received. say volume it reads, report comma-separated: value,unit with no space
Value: 5909.0,gal
